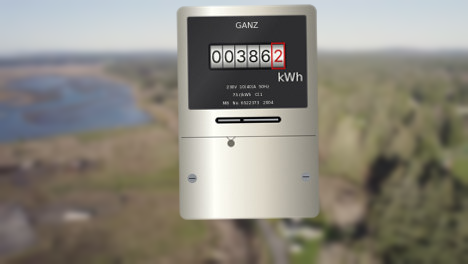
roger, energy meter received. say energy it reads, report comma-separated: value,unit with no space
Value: 386.2,kWh
